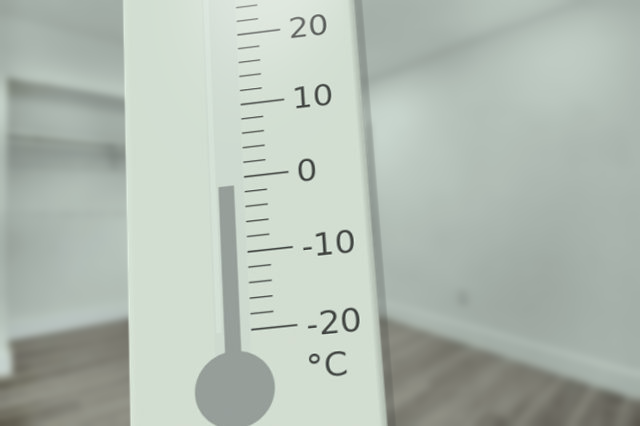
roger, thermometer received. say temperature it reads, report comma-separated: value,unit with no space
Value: -1,°C
